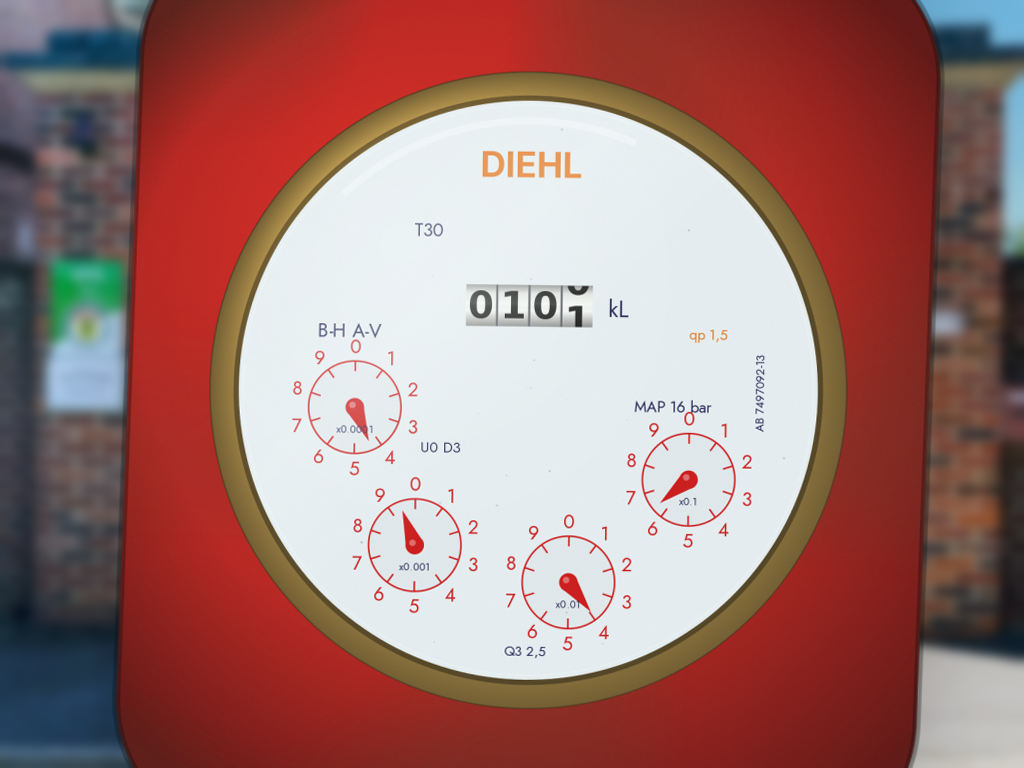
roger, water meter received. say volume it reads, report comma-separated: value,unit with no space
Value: 100.6394,kL
